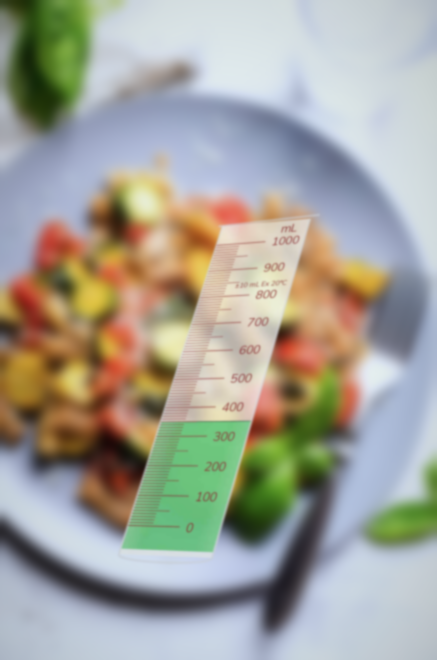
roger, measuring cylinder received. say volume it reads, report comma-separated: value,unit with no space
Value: 350,mL
